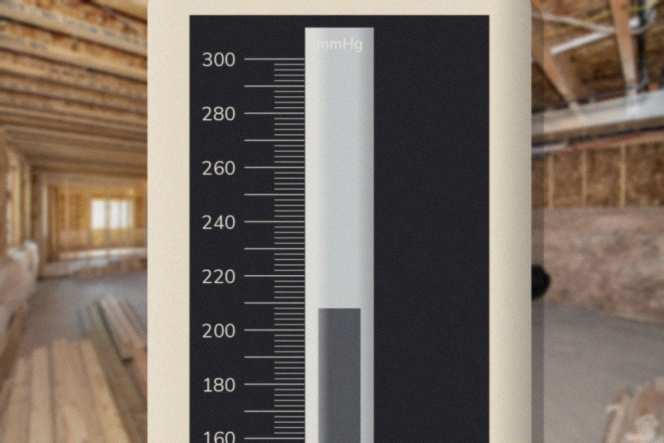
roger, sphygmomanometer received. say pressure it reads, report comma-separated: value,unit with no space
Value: 208,mmHg
